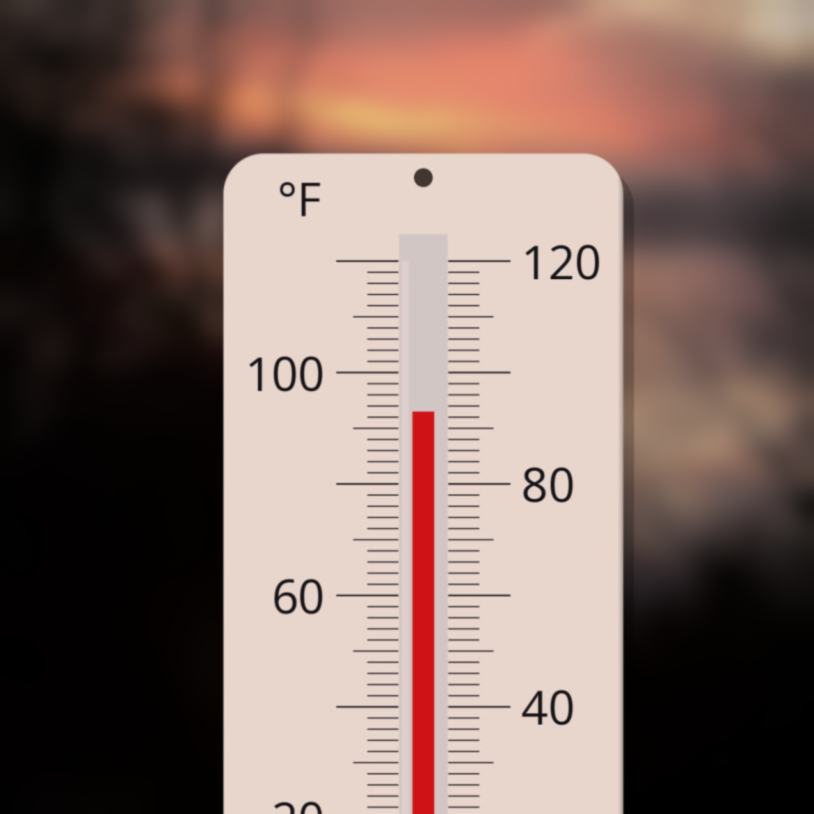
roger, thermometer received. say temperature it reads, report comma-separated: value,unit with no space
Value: 93,°F
